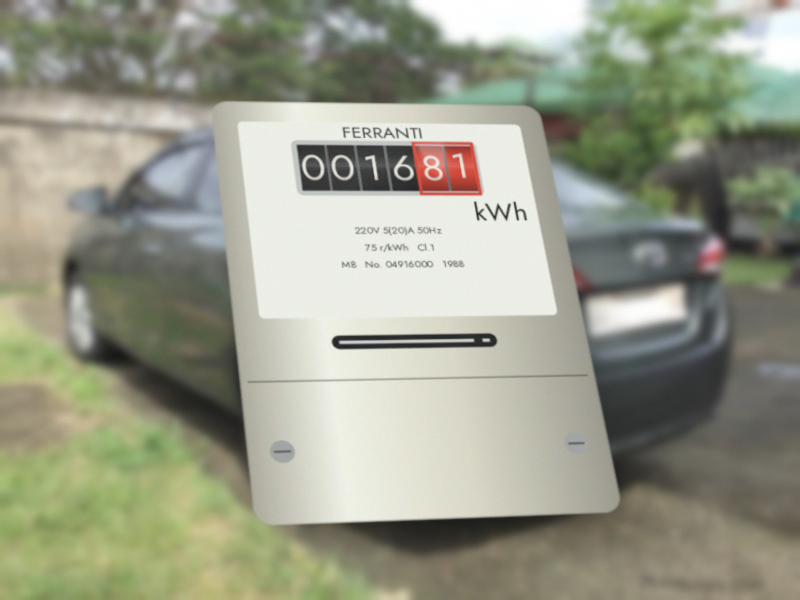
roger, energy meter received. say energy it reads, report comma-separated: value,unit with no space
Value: 16.81,kWh
